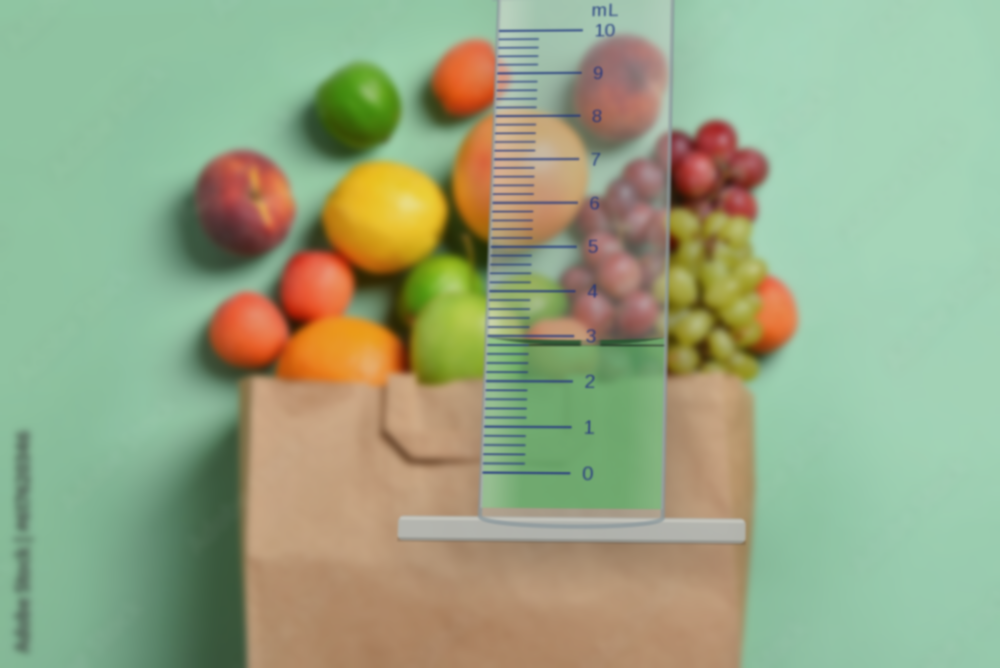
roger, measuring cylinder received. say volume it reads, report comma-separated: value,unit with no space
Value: 2.8,mL
